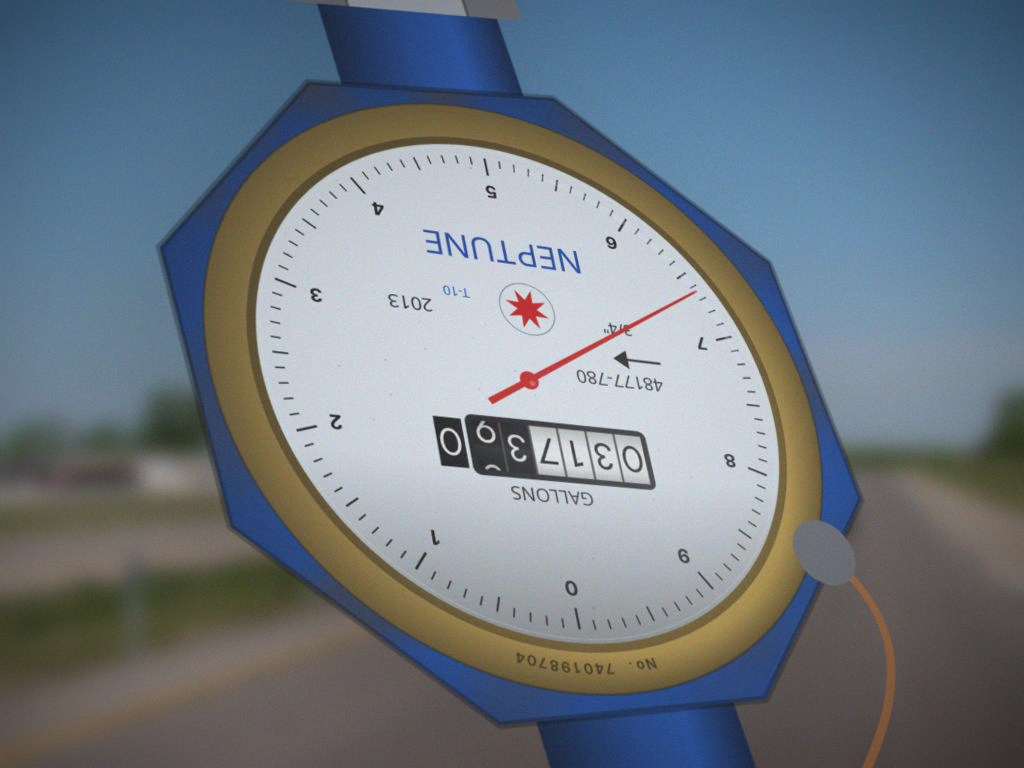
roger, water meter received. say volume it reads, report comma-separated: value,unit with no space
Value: 317386.6,gal
